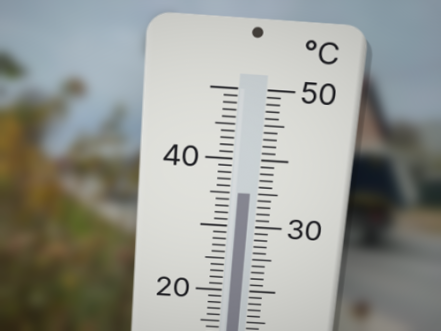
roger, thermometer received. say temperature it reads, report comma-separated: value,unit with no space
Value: 35,°C
